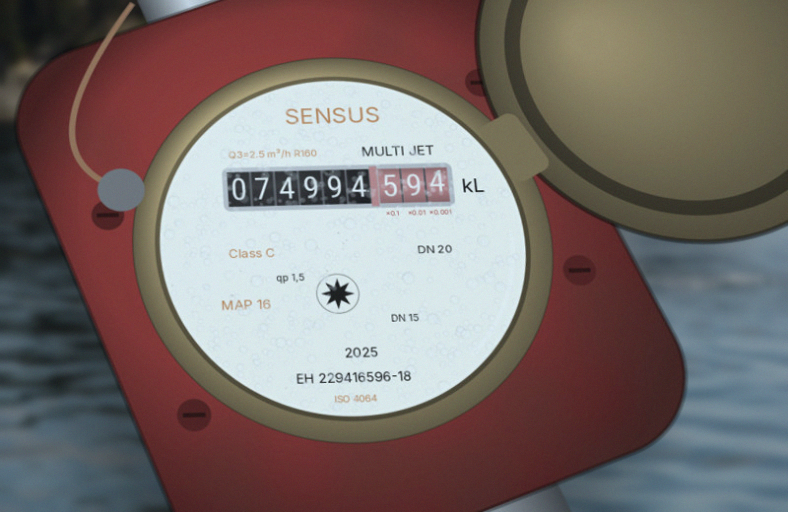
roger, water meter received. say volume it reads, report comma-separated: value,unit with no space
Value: 74994.594,kL
